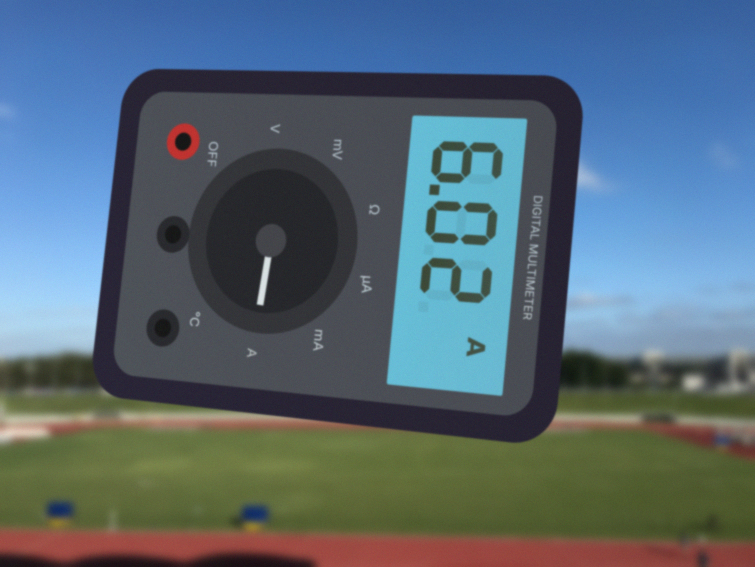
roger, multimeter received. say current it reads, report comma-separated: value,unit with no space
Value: 6.02,A
